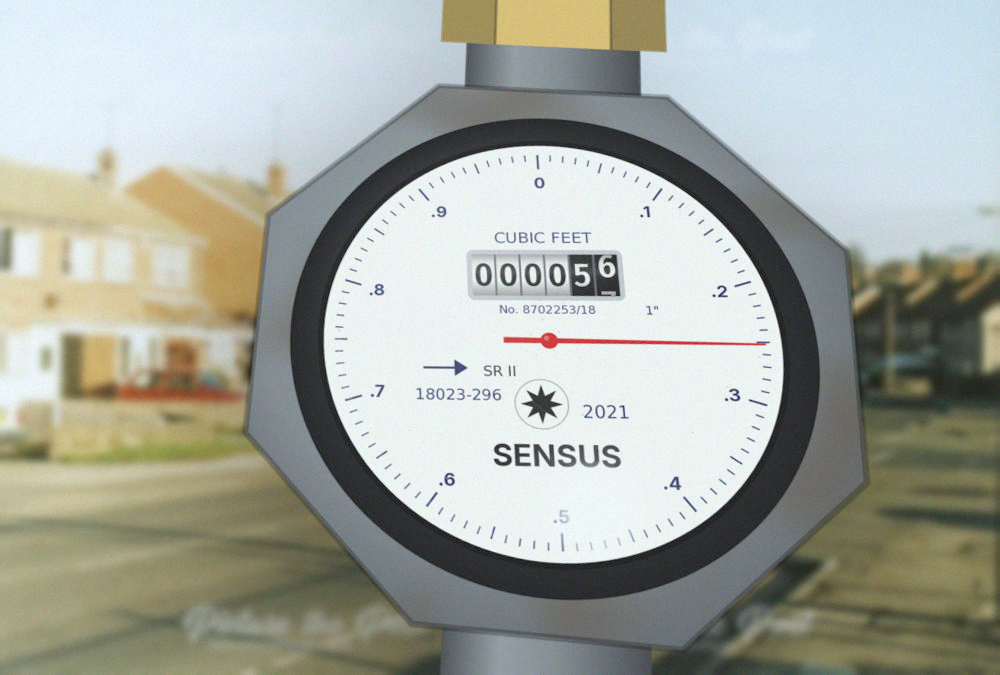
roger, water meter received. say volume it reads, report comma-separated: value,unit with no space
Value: 56.25,ft³
